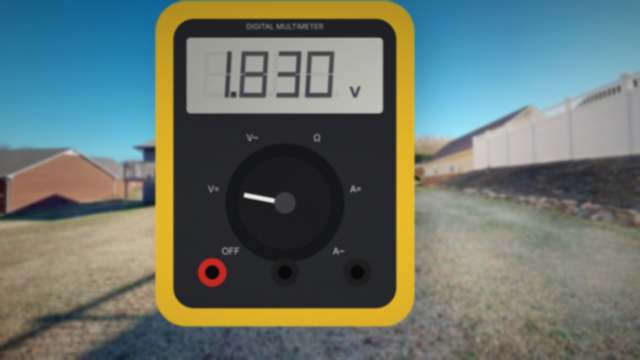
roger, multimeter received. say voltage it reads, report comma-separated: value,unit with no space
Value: 1.830,V
